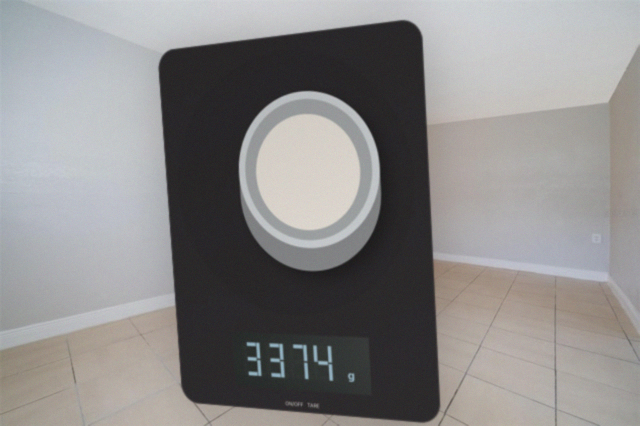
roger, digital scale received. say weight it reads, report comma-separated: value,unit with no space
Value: 3374,g
